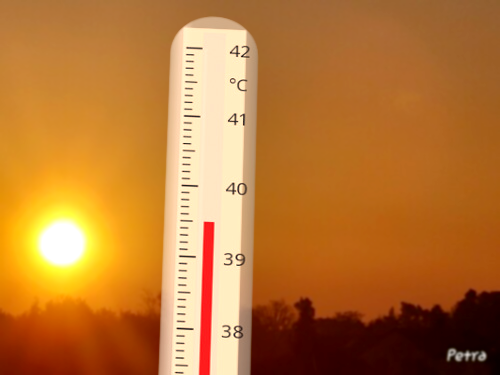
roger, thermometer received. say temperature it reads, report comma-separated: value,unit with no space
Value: 39.5,°C
